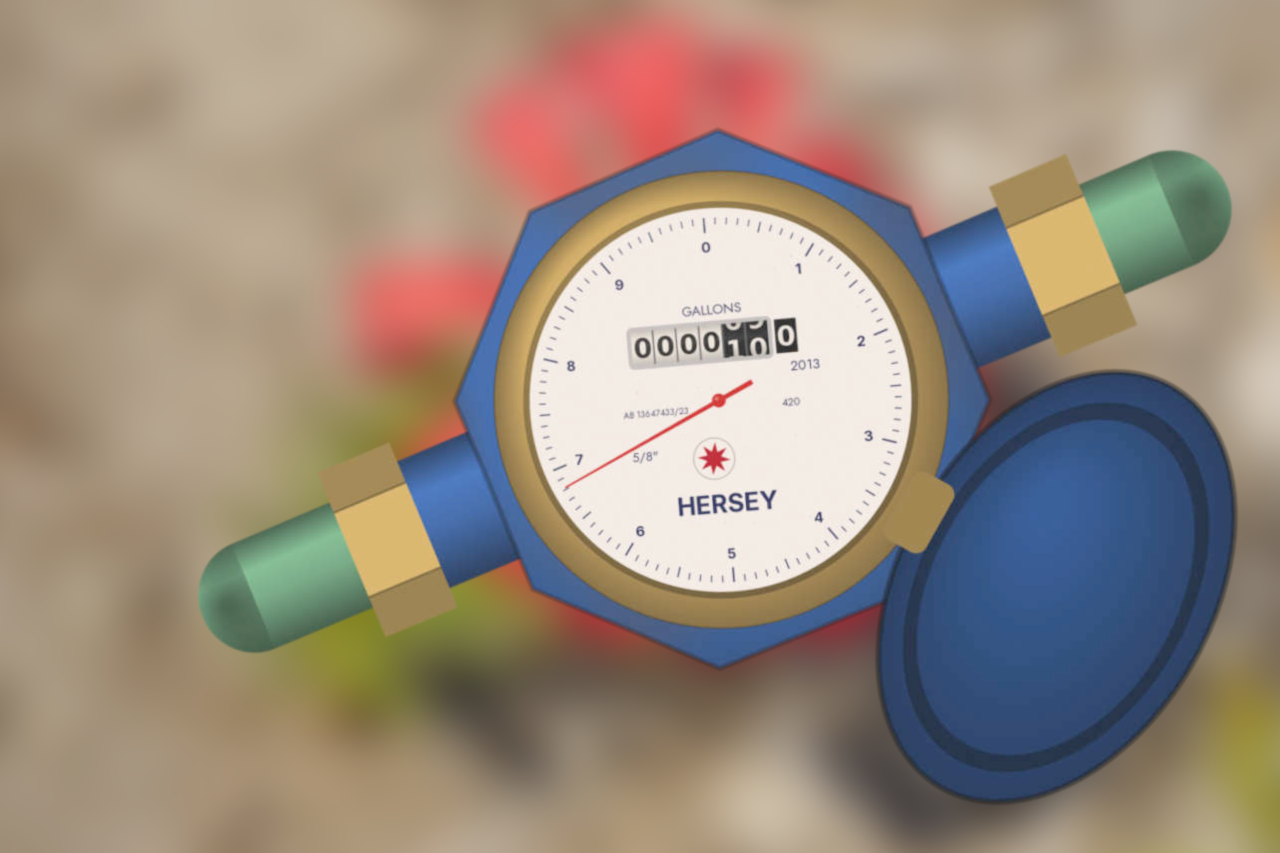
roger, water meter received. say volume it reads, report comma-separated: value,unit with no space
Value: 96.8,gal
